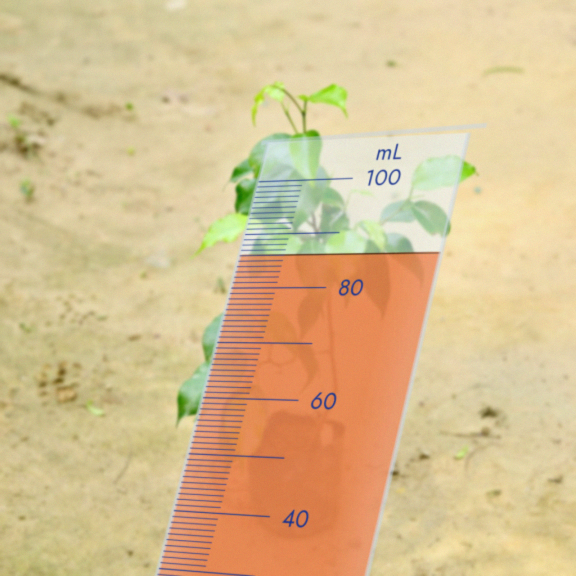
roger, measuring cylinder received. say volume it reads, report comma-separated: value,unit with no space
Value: 86,mL
